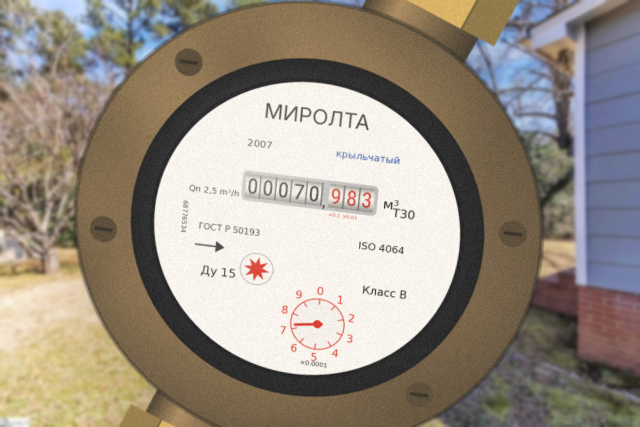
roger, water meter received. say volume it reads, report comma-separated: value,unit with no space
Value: 70.9837,m³
